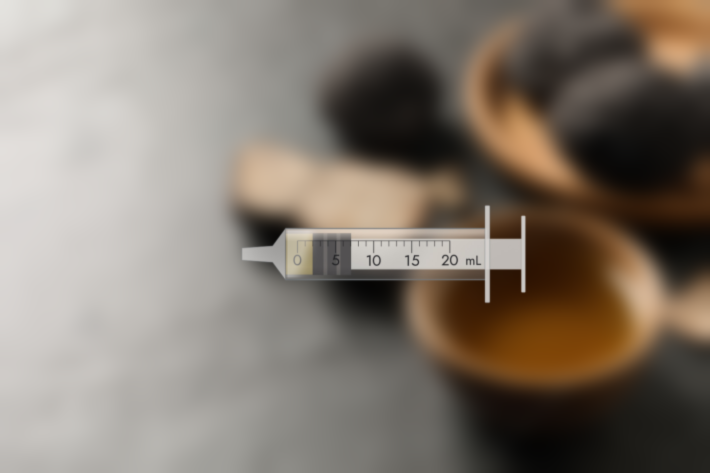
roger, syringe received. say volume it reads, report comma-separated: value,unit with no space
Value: 2,mL
